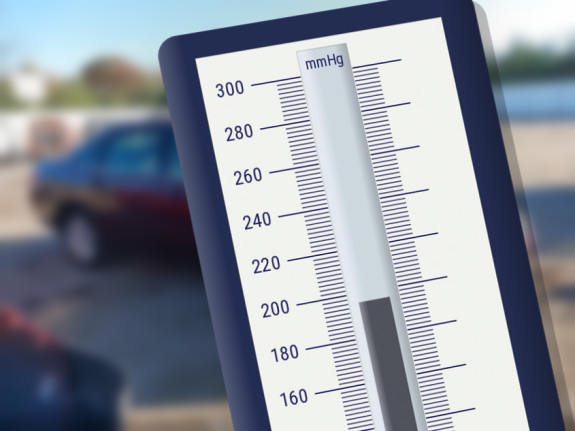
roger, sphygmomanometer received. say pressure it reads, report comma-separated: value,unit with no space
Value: 196,mmHg
